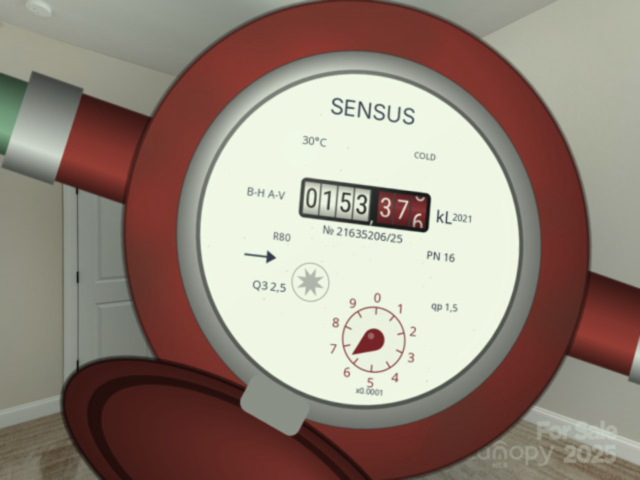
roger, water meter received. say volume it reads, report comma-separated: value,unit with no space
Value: 153.3756,kL
